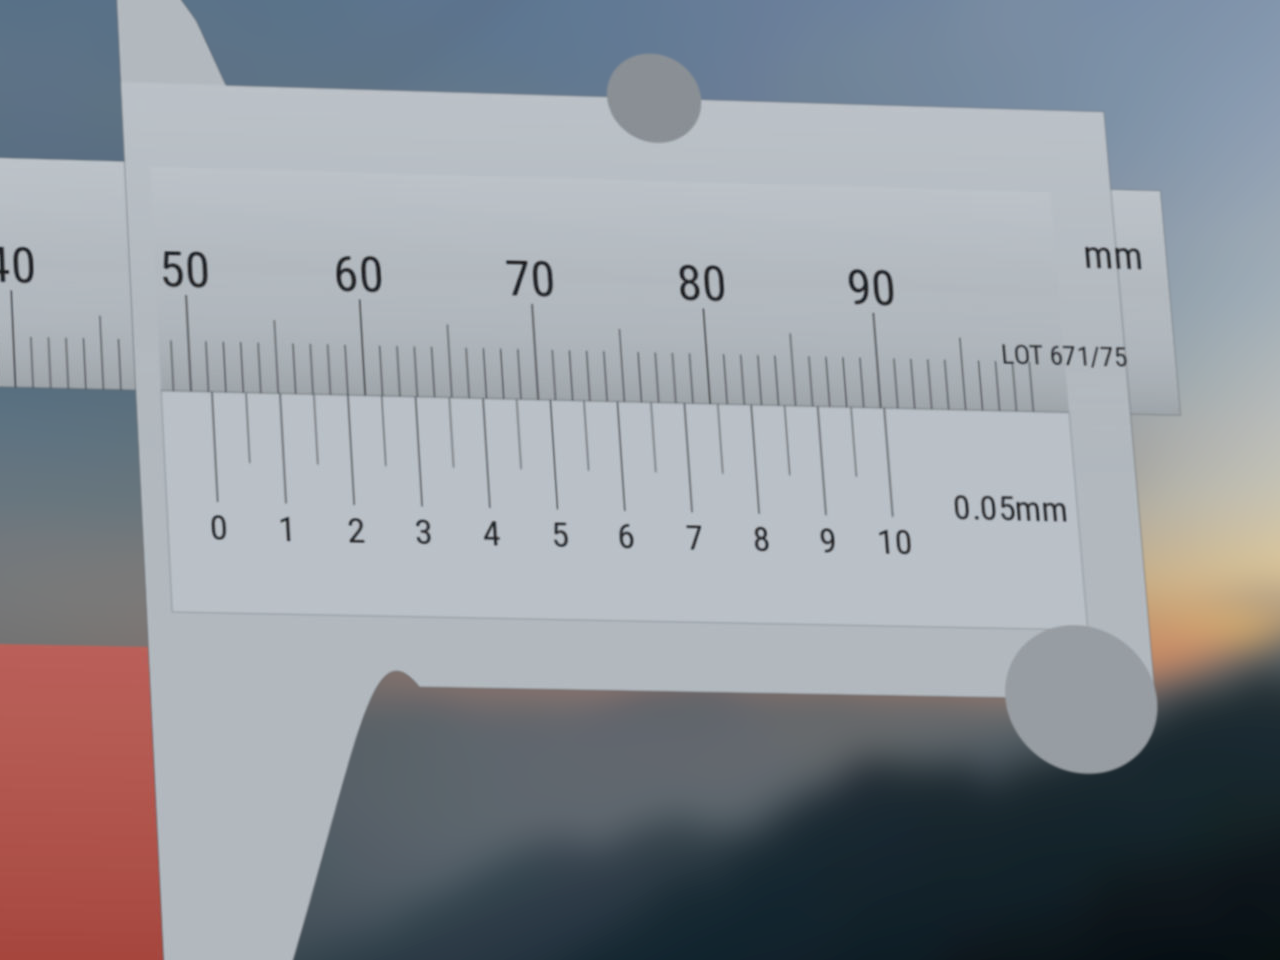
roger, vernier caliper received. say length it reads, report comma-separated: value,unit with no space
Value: 51.2,mm
